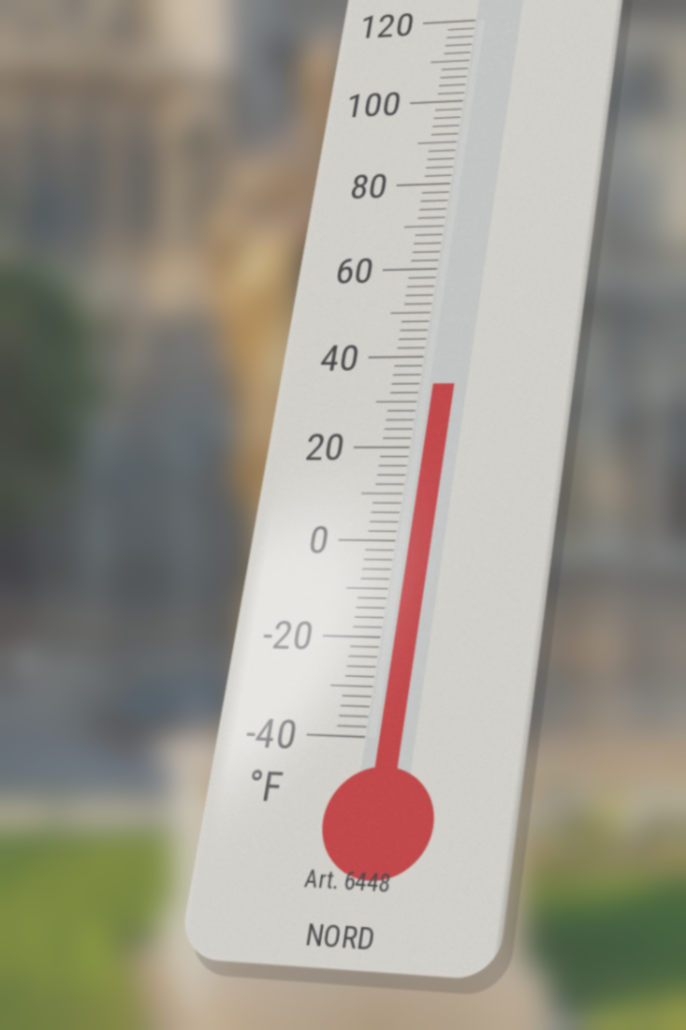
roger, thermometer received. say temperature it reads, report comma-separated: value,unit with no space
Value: 34,°F
